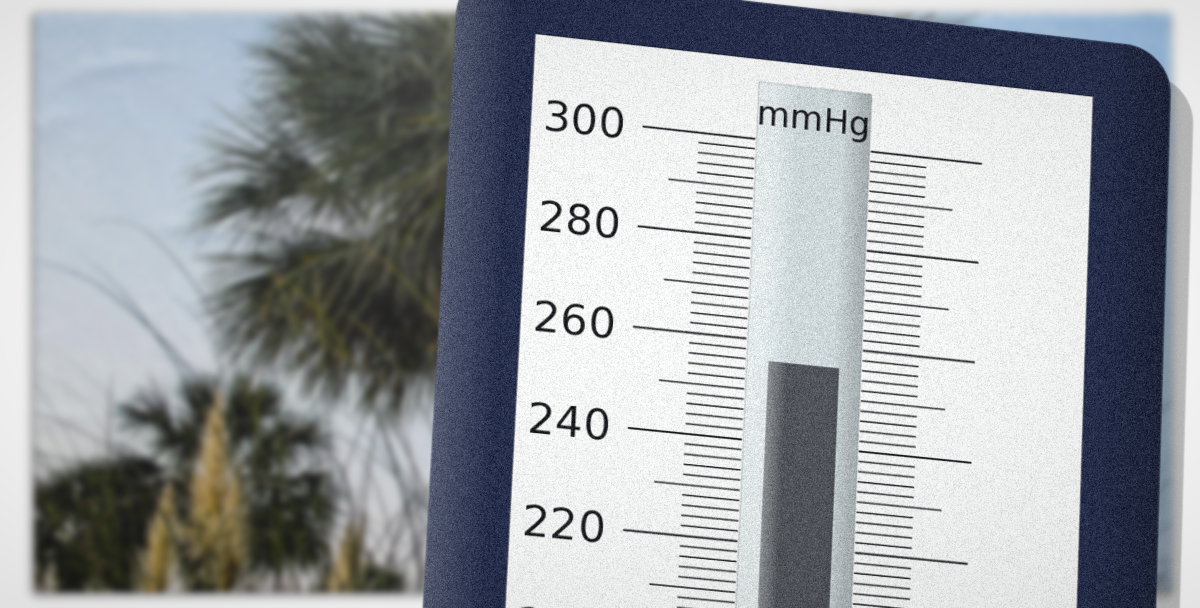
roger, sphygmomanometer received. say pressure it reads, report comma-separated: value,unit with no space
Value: 256,mmHg
